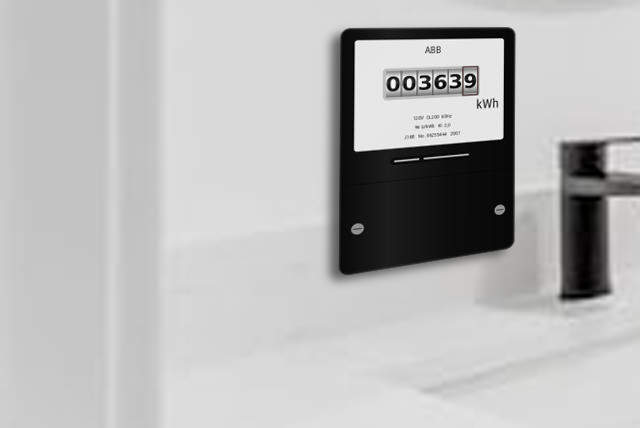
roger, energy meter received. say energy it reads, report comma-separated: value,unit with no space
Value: 363.9,kWh
